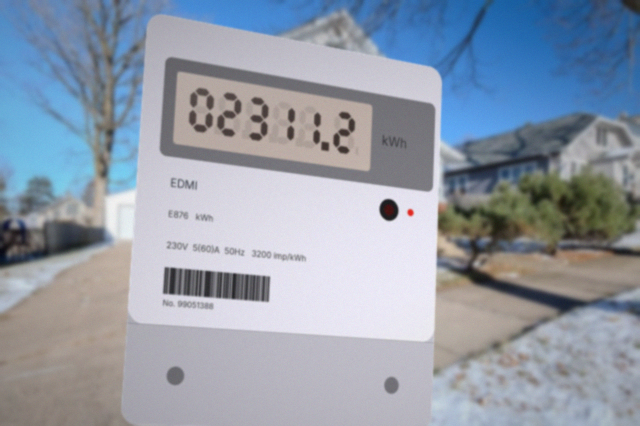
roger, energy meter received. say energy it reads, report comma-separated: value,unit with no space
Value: 2311.2,kWh
